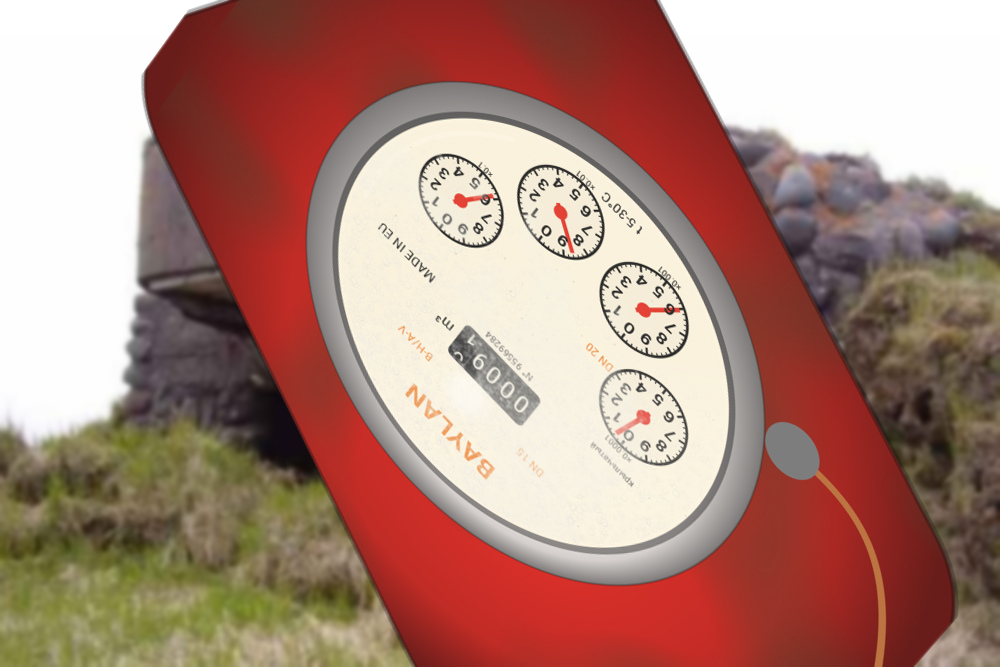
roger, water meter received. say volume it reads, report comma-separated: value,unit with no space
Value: 90.5860,m³
